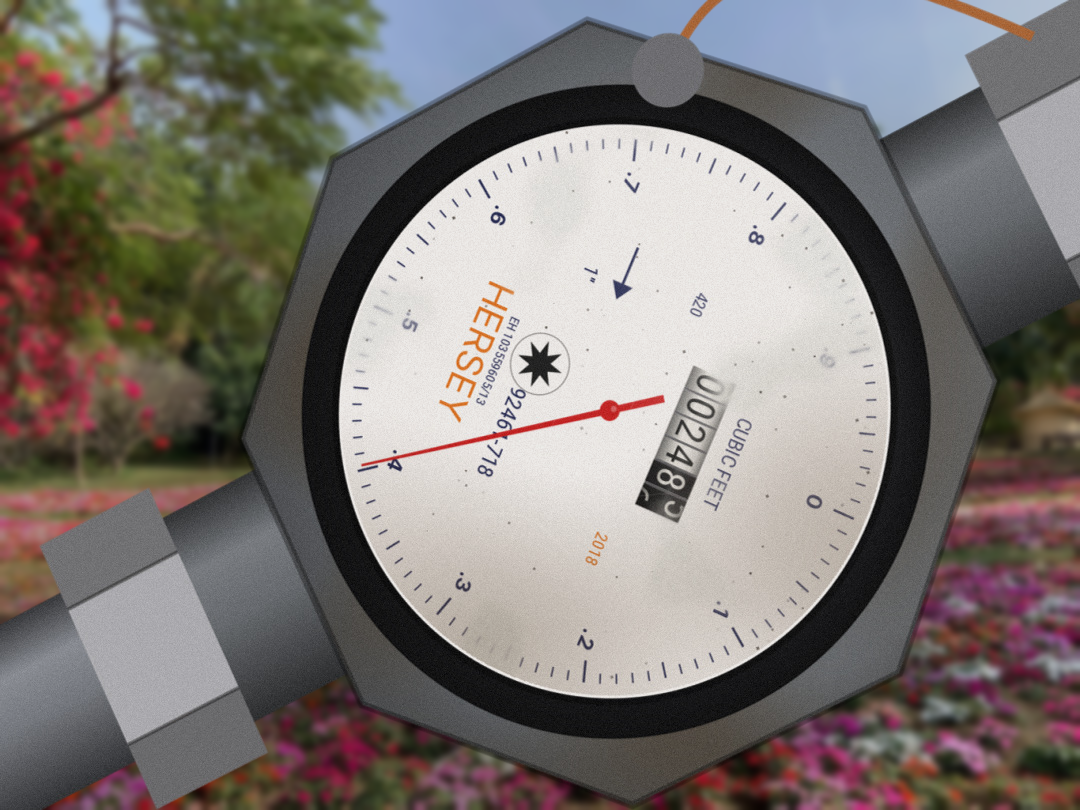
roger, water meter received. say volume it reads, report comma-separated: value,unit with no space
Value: 2485.40,ft³
